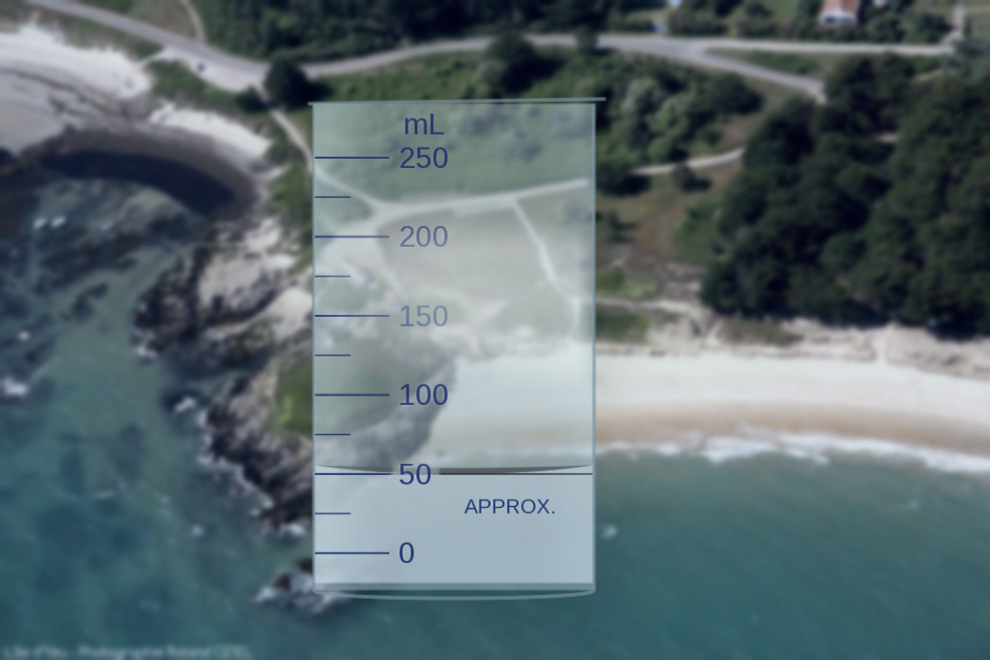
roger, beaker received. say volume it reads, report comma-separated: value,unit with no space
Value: 50,mL
